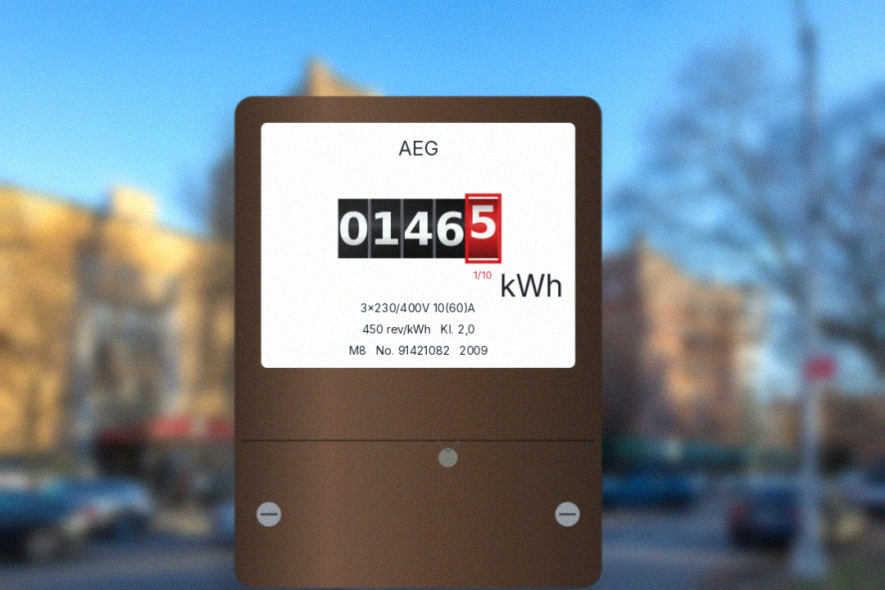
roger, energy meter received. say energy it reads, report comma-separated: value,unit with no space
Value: 146.5,kWh
